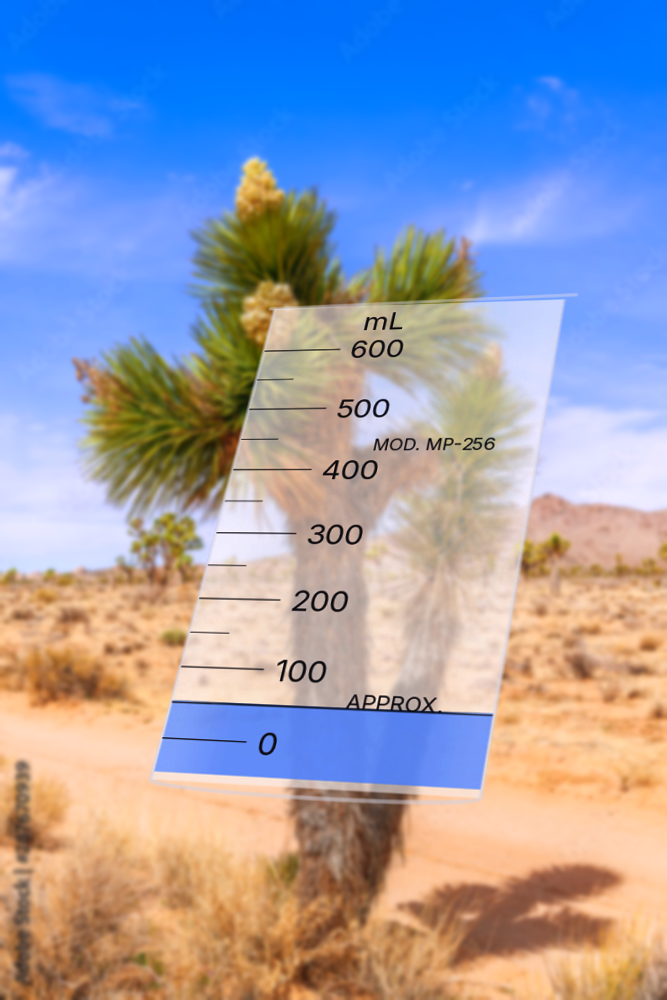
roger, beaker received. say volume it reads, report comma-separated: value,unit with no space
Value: 50,mL
